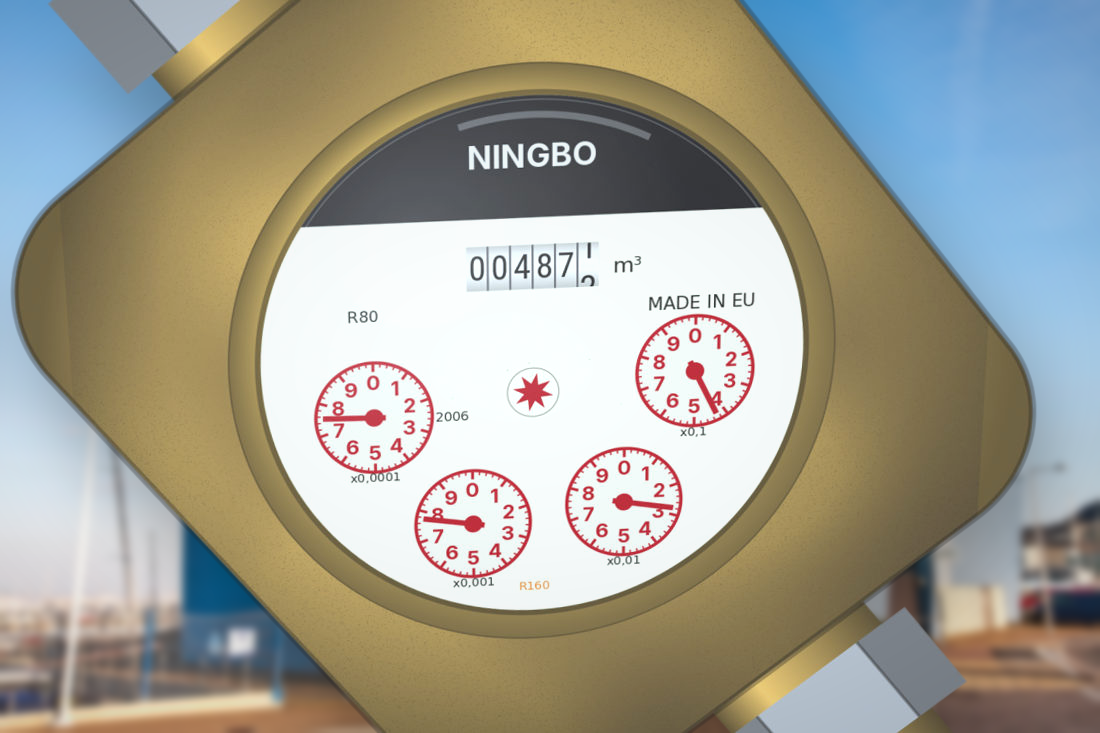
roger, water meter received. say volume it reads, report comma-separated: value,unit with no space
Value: 4871.4277,m³
